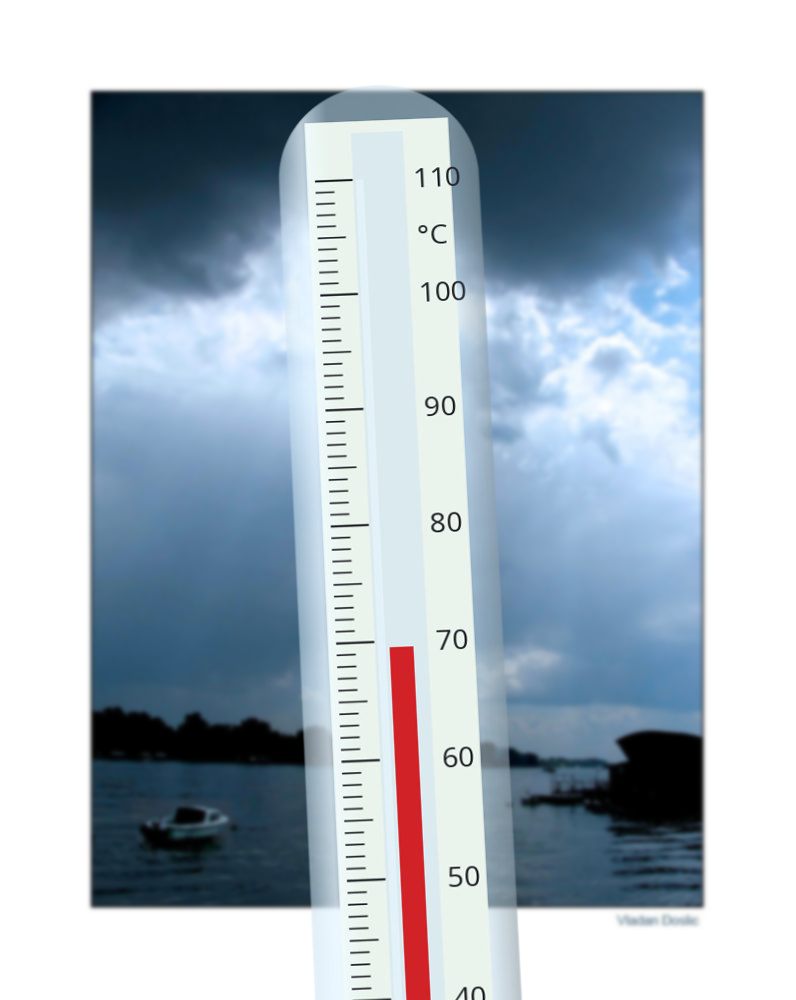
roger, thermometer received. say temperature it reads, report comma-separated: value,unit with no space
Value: 69.5,°C
